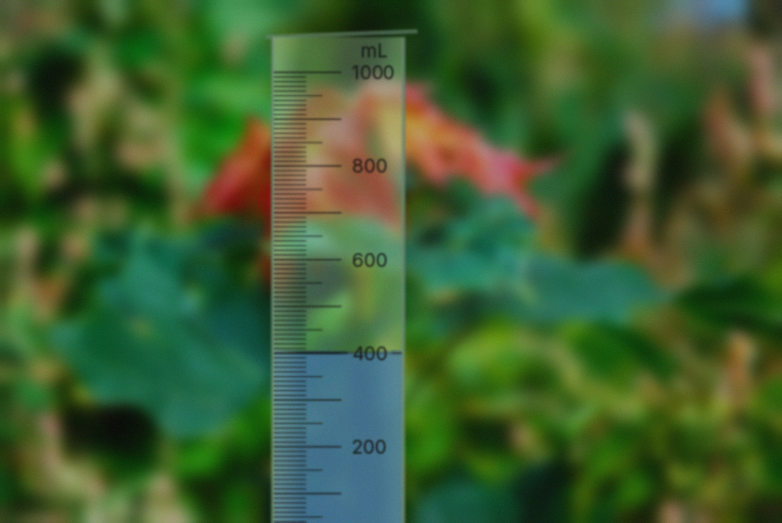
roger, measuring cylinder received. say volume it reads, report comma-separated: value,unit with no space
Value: 400,mL
